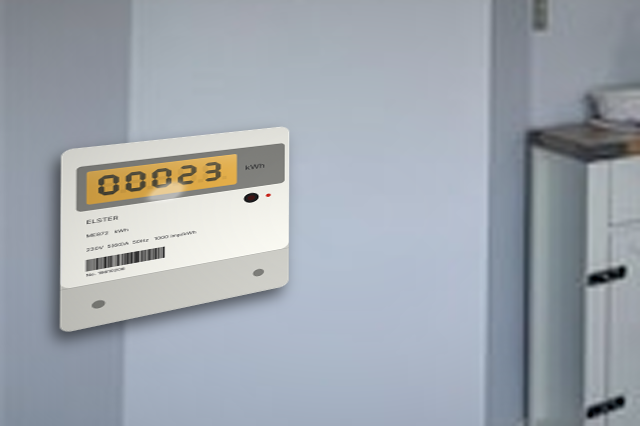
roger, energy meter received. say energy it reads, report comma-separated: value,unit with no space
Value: 23,kWh
